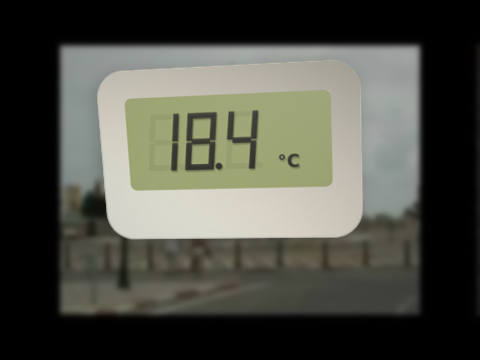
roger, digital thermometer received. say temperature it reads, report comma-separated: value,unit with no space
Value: 18.4,°C
